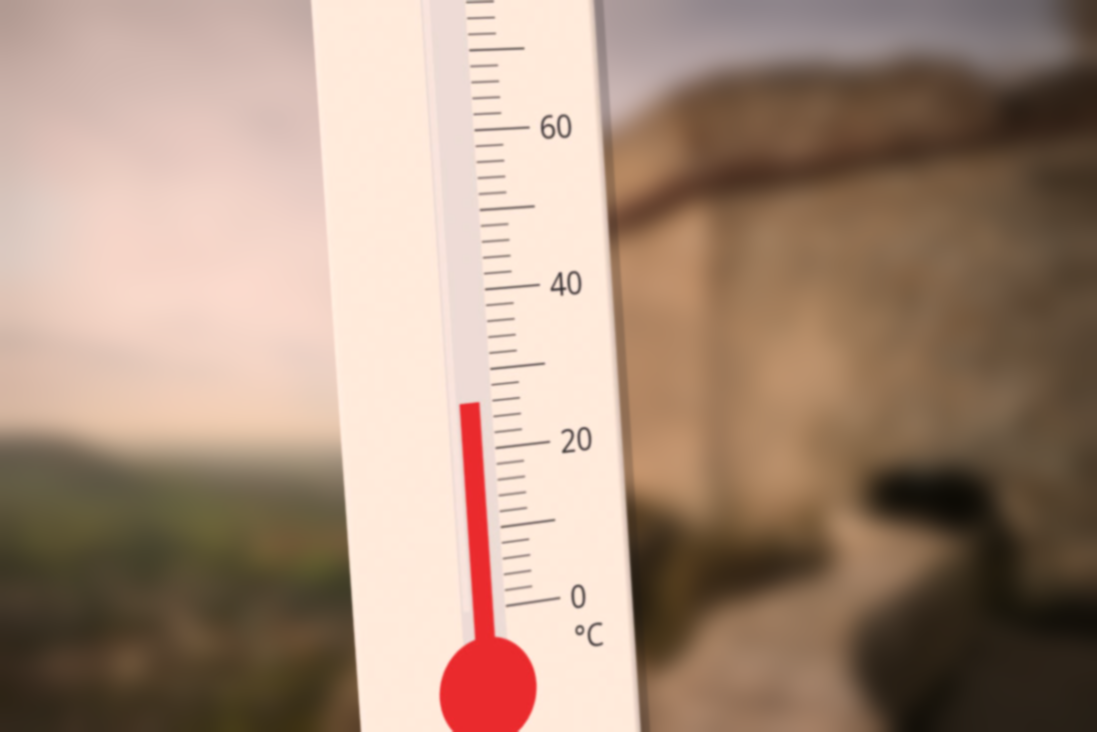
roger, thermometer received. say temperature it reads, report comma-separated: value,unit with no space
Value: 26,°C
